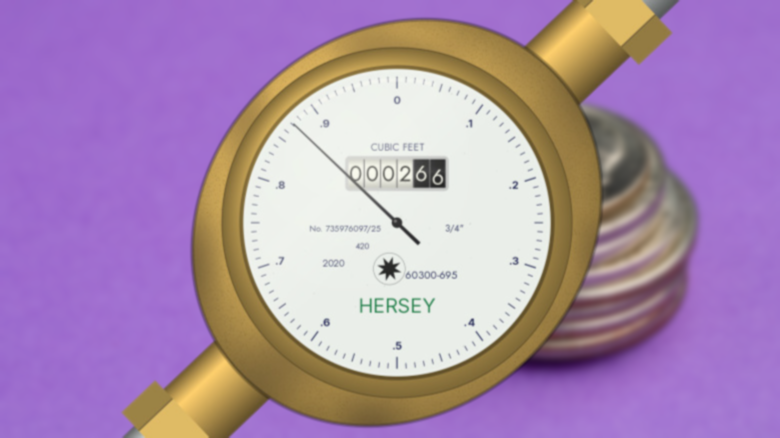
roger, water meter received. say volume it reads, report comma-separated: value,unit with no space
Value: 265.87,ft³
